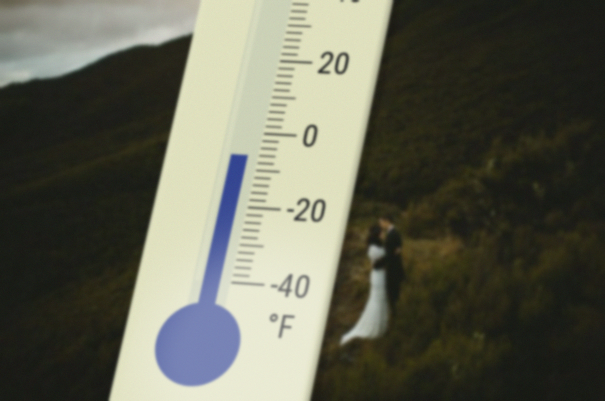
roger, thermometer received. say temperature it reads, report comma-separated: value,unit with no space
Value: -6,°F
